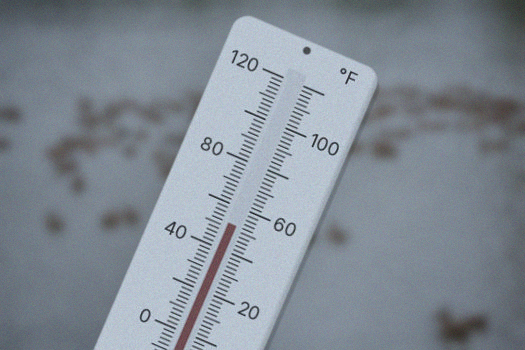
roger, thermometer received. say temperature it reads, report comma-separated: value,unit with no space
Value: 52,°F
